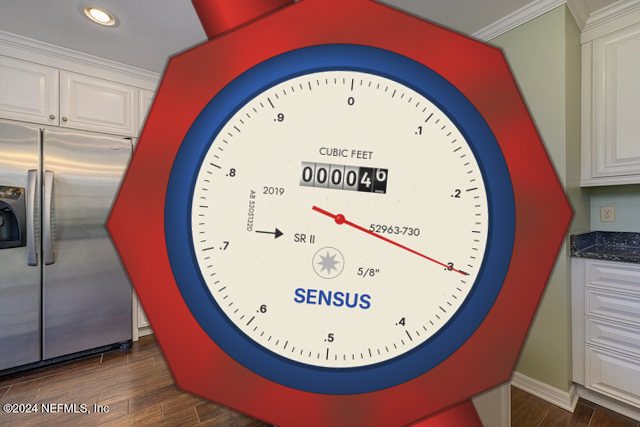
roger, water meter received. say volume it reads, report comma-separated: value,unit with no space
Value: 46.30,ft³
